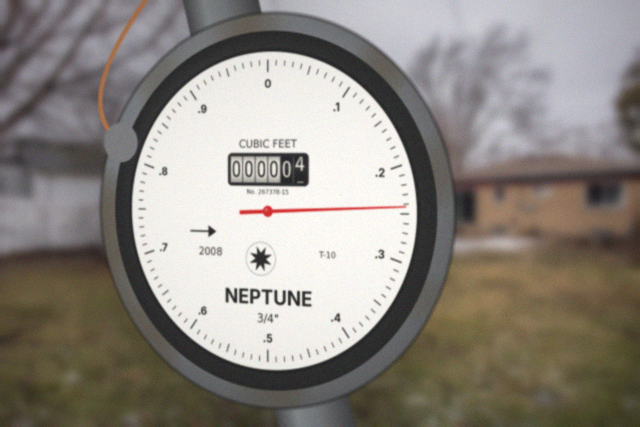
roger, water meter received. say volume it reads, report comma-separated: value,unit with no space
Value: 4.24,ft³
